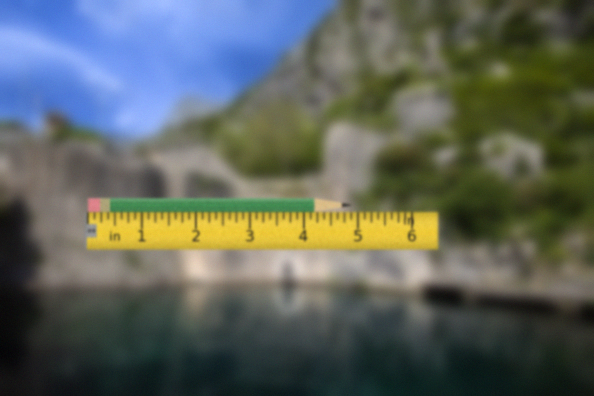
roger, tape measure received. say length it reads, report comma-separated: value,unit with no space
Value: 4.875,in
